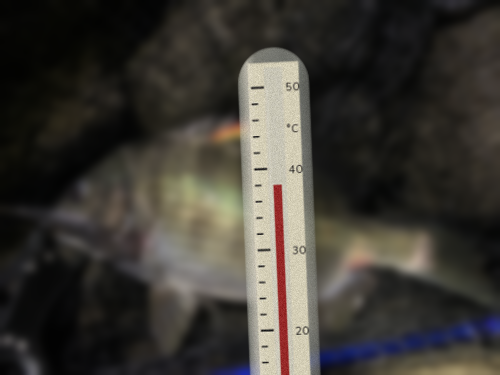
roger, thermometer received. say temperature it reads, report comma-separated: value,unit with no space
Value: 38,°C
